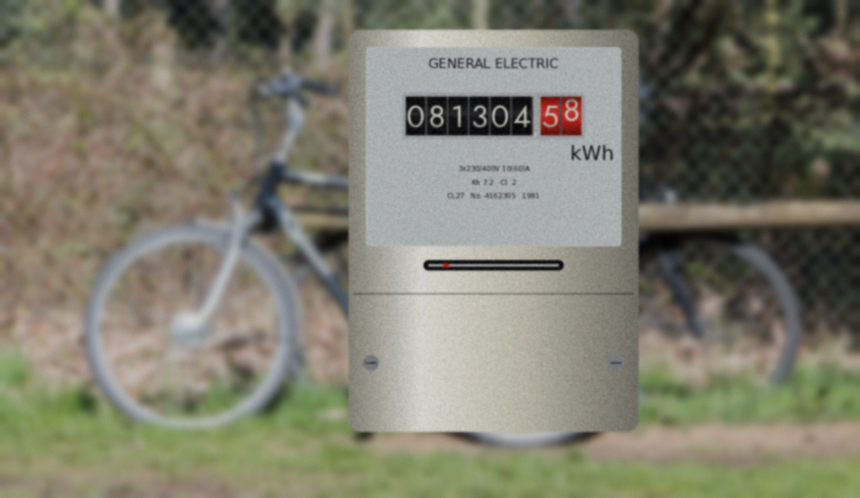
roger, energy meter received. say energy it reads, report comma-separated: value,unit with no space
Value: 81304.58,kWh
